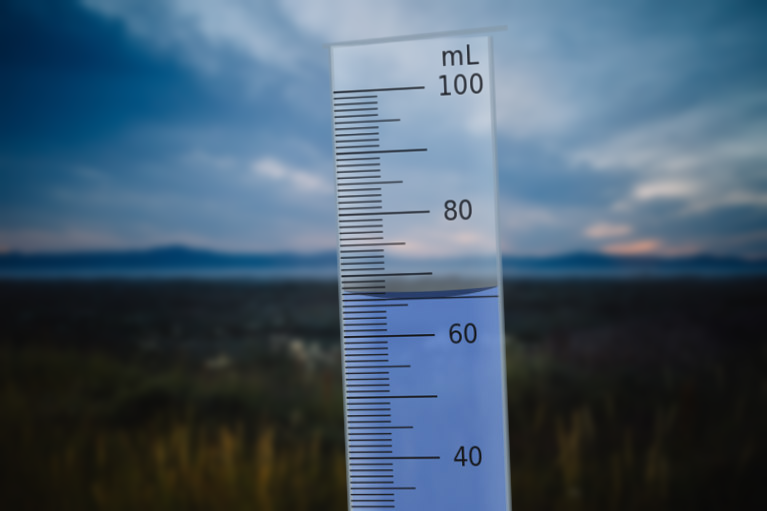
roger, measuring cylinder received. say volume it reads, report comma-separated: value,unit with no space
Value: 66,mL
